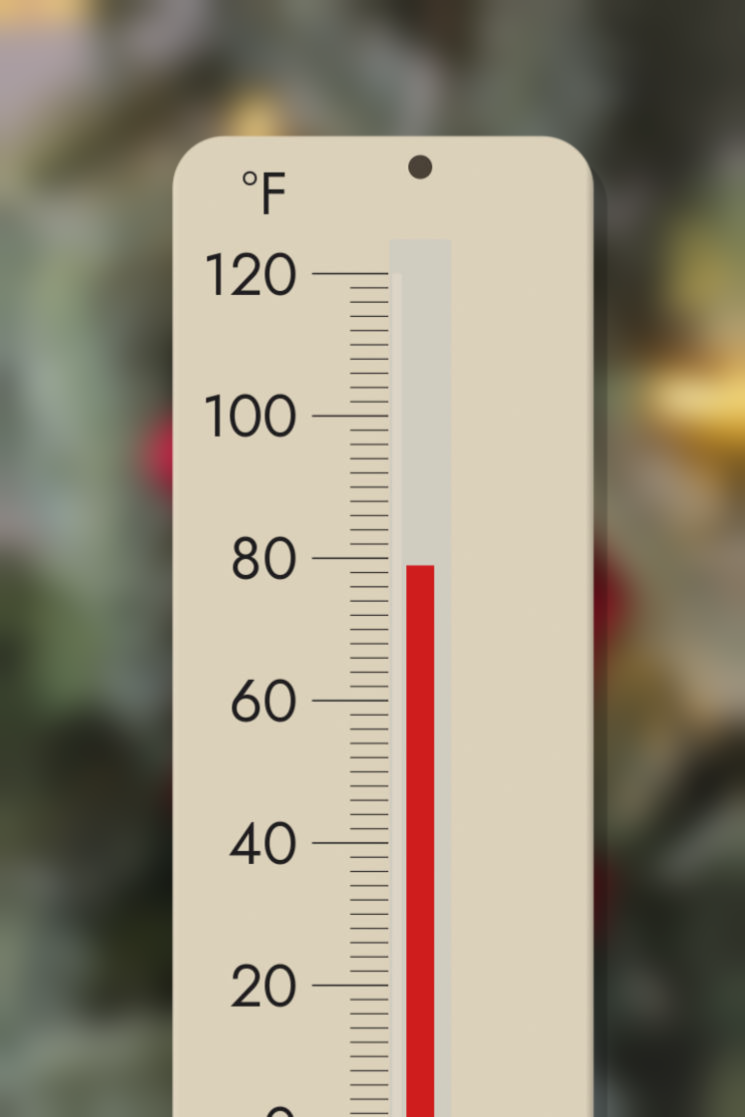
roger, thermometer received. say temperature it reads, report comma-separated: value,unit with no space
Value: 79,°F
